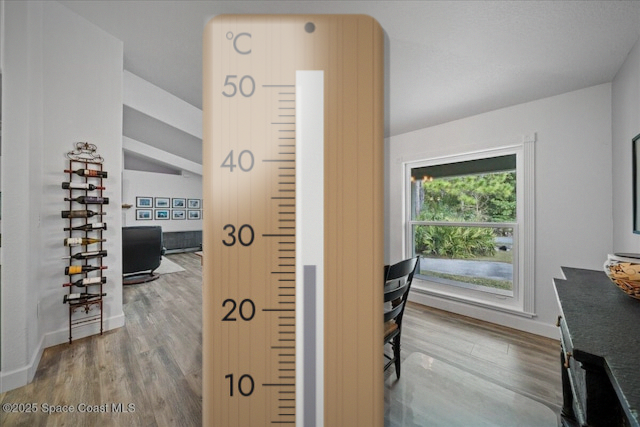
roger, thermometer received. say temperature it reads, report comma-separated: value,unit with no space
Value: 26,°C
